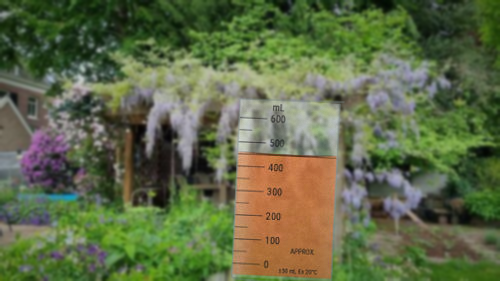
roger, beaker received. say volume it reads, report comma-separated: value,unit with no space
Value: 450,mL
